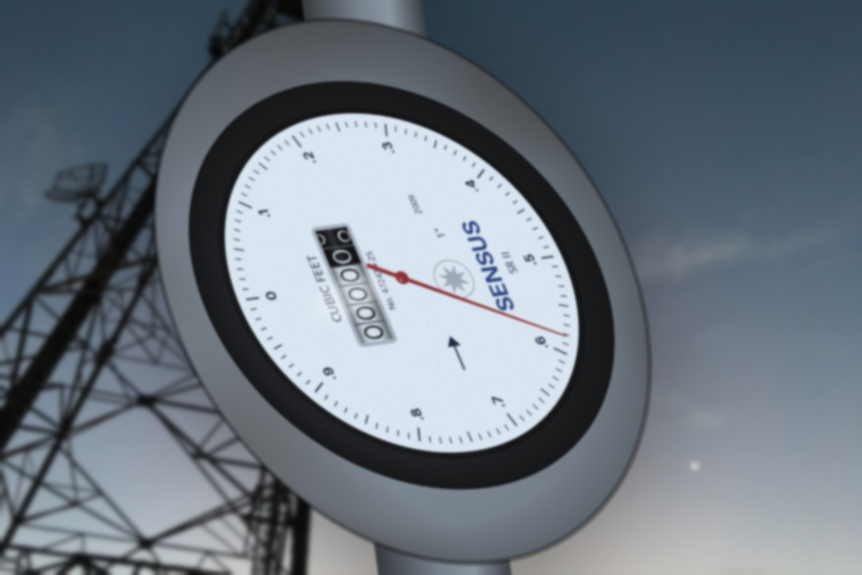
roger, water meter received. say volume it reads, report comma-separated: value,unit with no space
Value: 8.58,ft³
